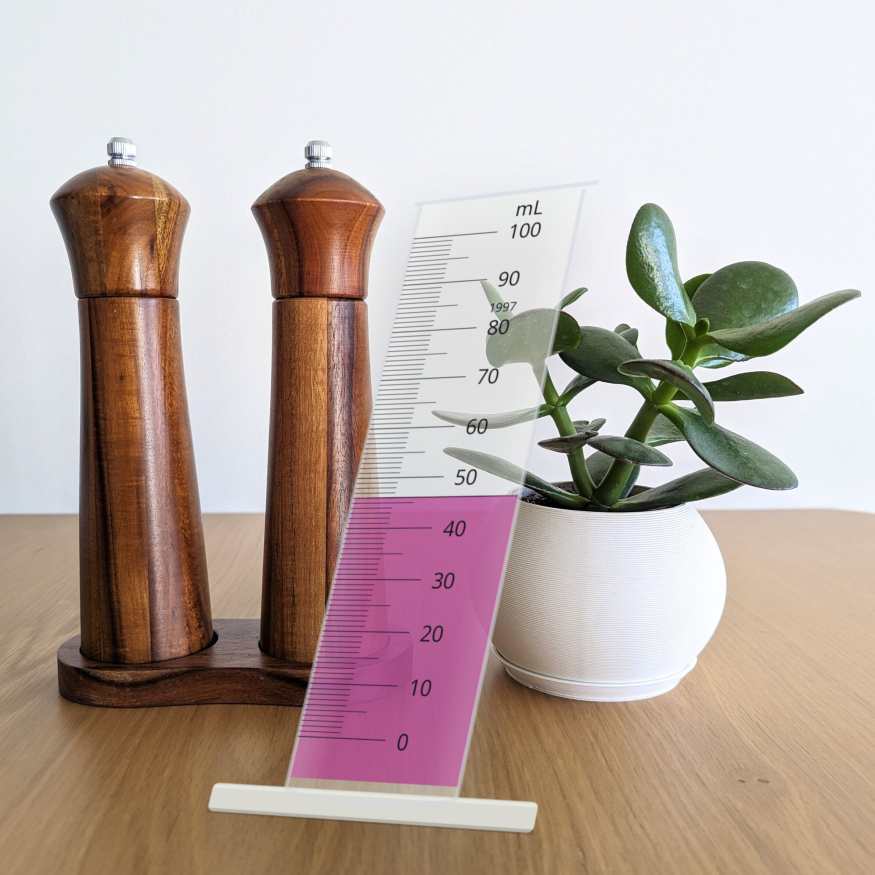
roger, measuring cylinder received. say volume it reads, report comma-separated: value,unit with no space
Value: 46,mL
